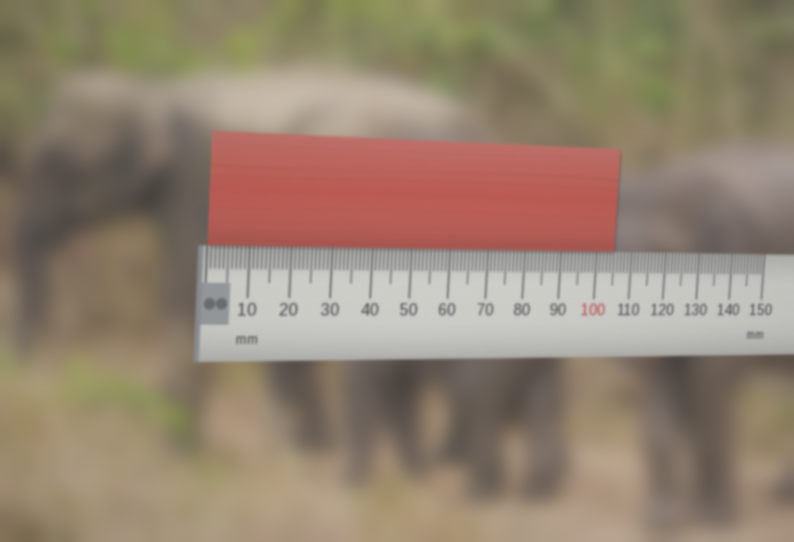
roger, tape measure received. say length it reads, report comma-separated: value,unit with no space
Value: 105,mm
